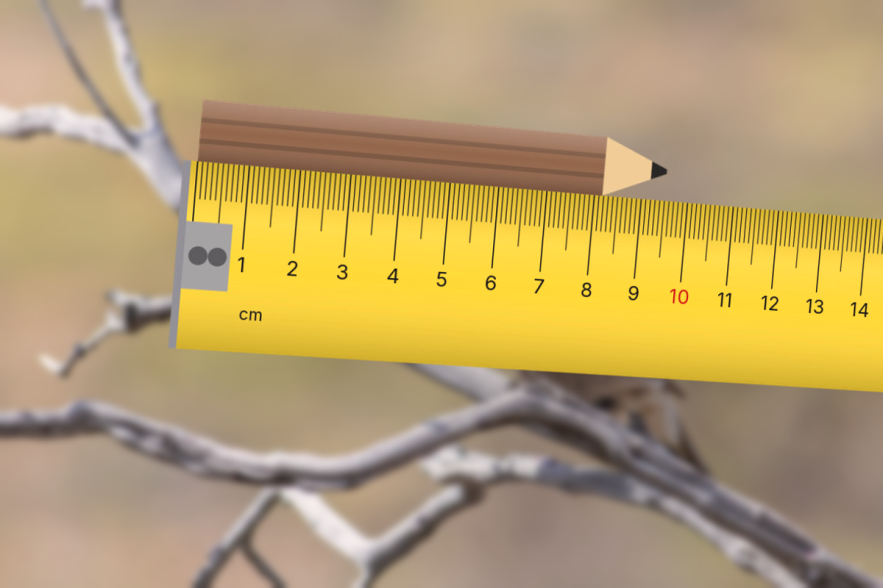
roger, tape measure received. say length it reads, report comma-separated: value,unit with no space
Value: 9.5,cm
